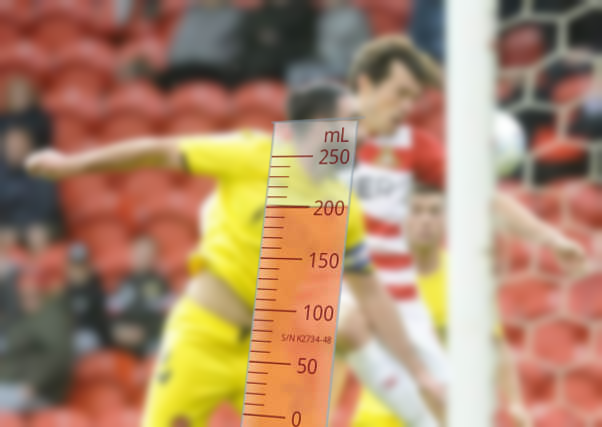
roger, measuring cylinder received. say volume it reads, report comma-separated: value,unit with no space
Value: 200,mL
